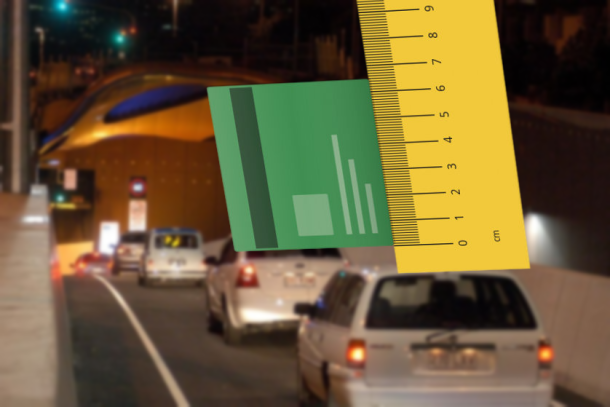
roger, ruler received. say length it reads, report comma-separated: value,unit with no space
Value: 6.5,cm
